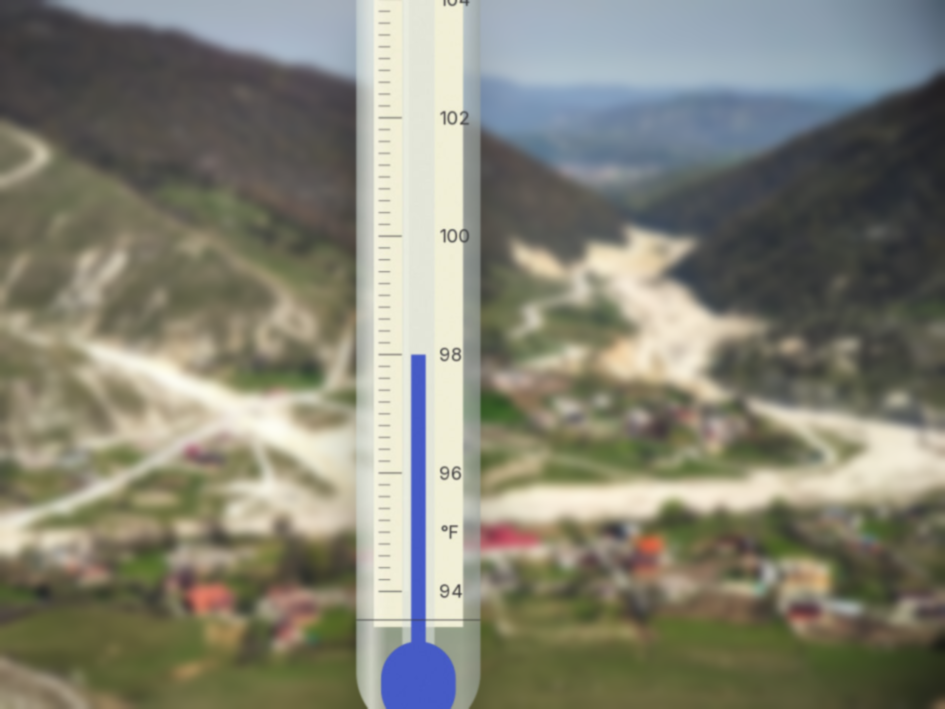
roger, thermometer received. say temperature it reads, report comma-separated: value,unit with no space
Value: 98,°F
